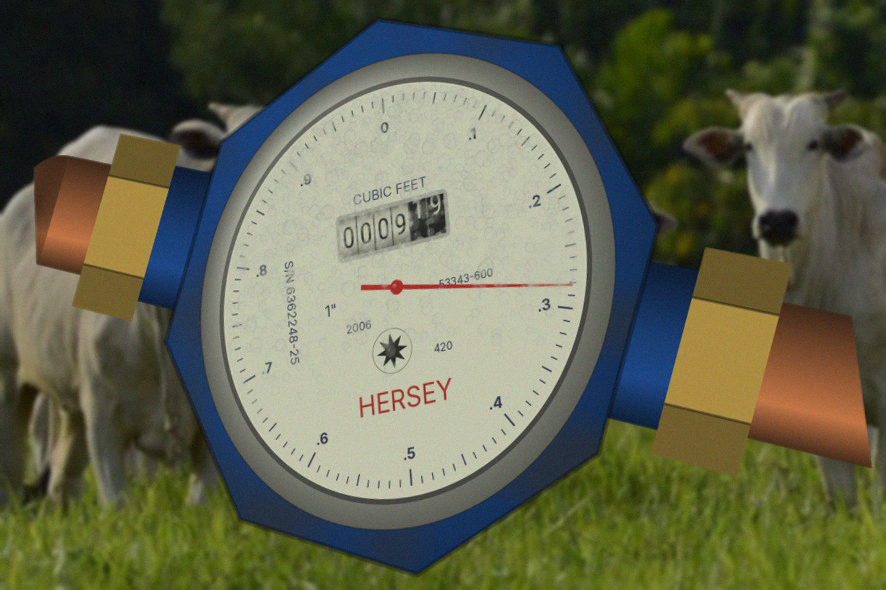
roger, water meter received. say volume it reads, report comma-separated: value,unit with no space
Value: 919.28,ft³
